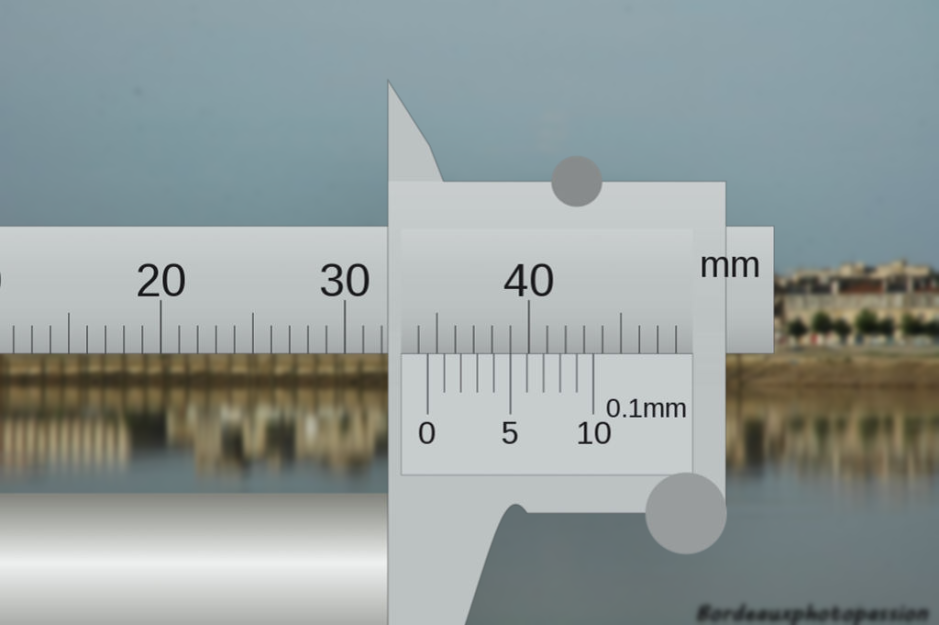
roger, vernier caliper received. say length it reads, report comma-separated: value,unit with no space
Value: 34.5,mm
